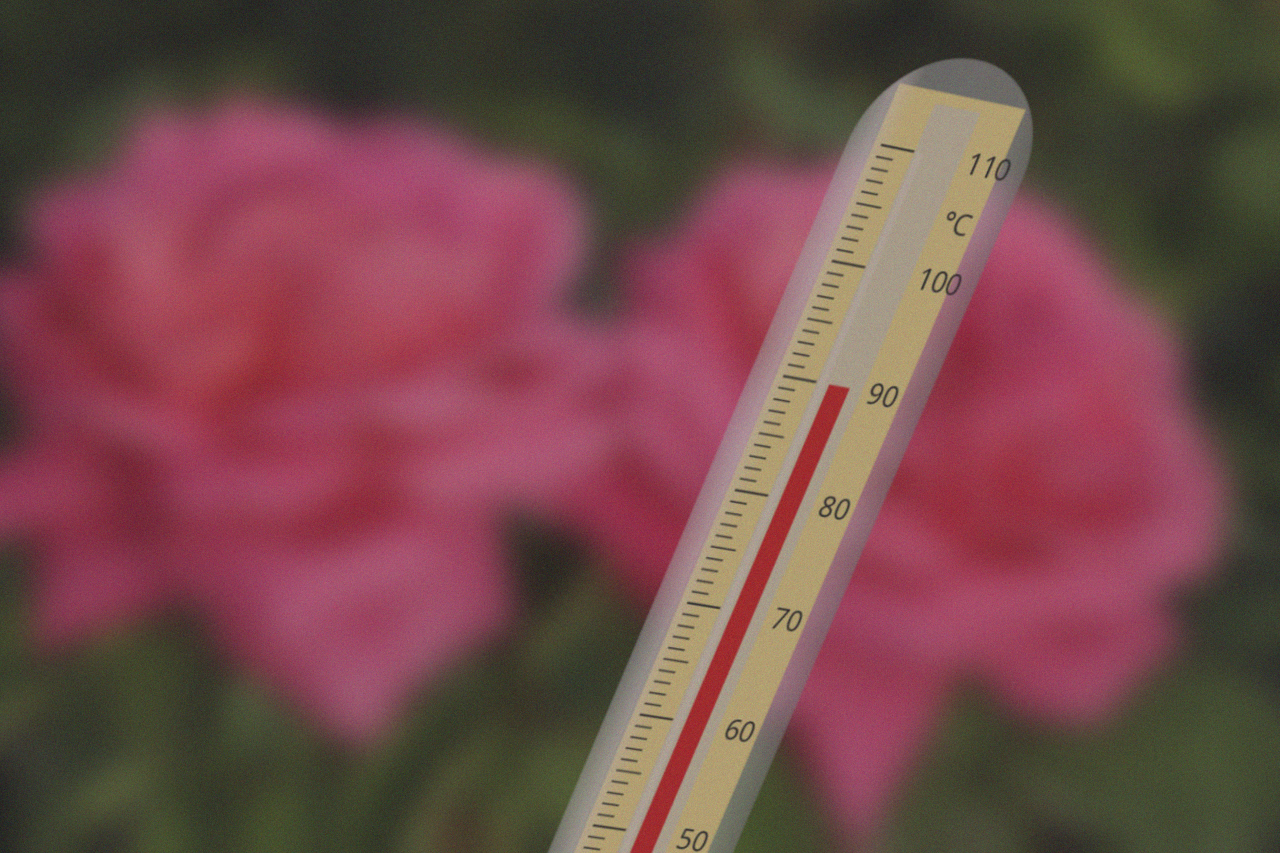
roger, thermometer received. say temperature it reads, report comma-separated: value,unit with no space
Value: 90,°C
